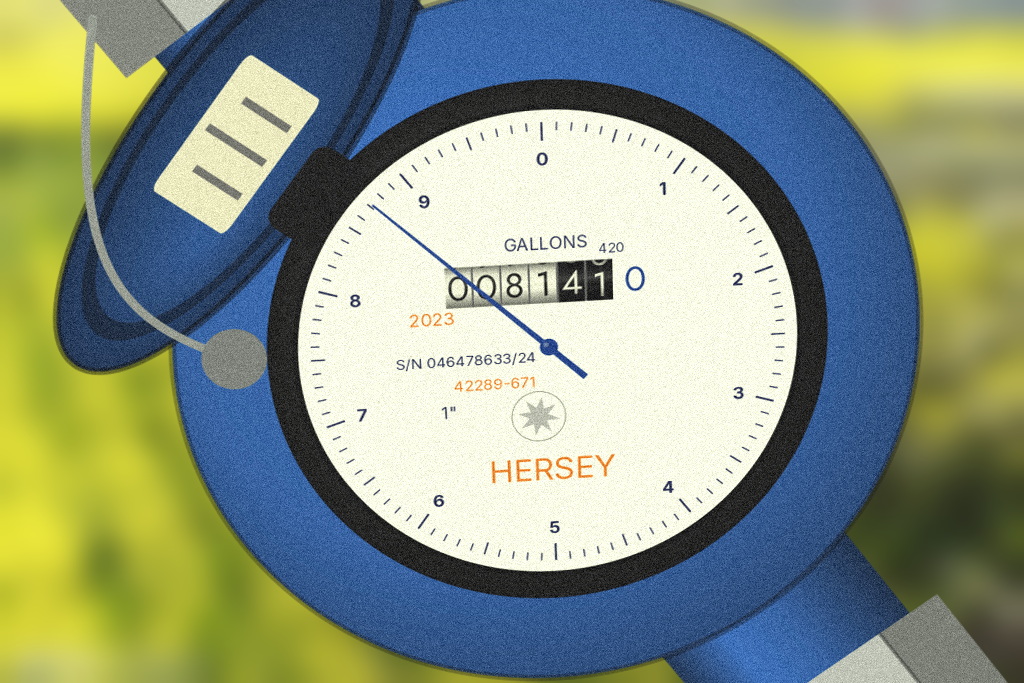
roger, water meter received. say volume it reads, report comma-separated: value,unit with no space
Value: 81408.7,gal
